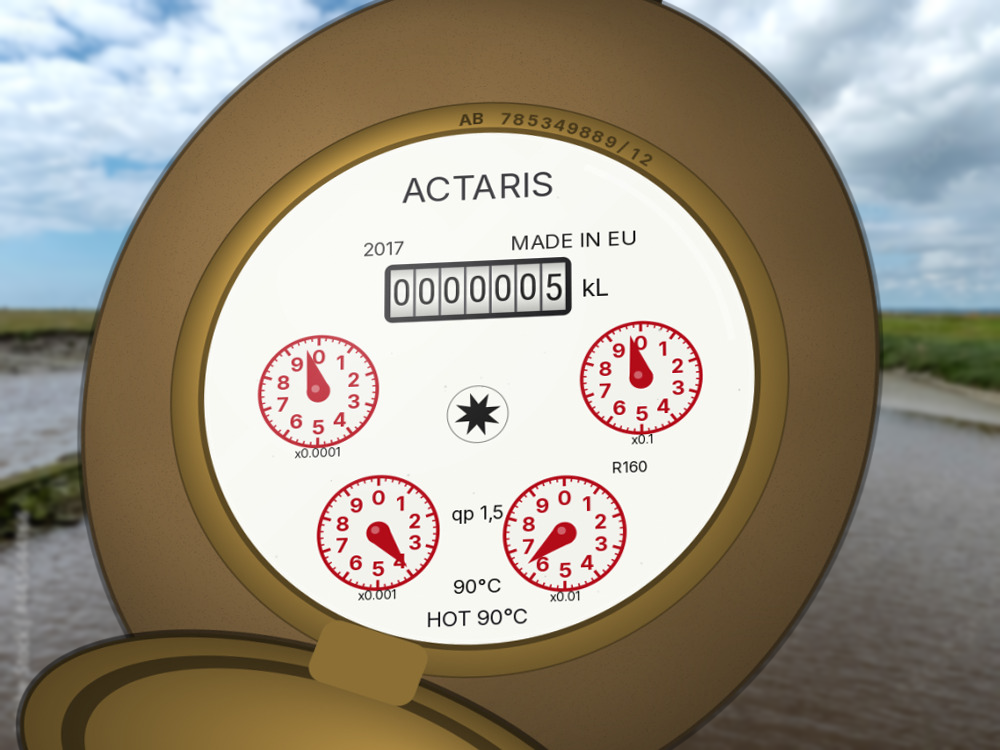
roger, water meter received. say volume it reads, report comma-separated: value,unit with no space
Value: 4.9639,kL
